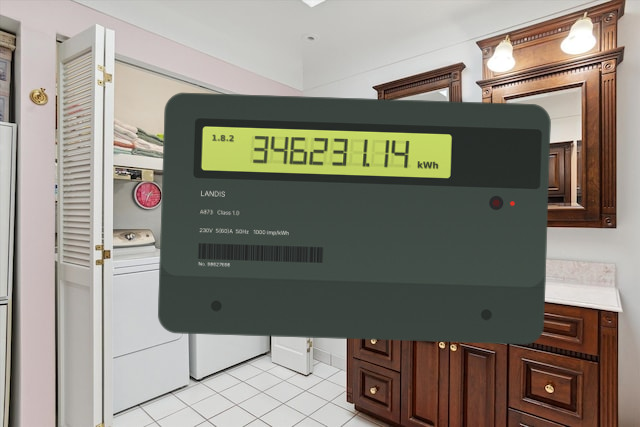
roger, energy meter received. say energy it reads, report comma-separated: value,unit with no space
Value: 346231.14,kWh
